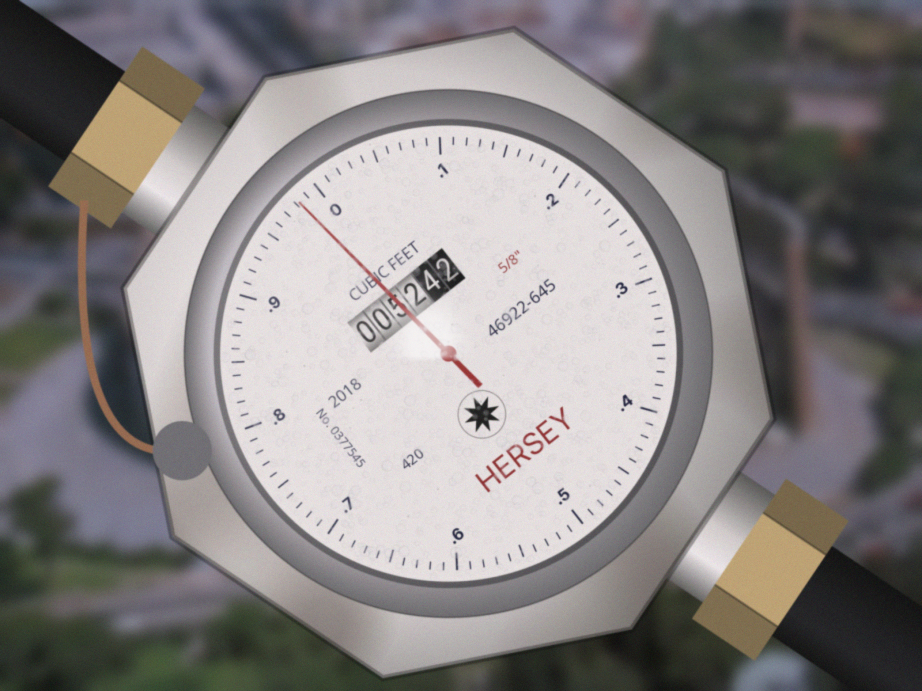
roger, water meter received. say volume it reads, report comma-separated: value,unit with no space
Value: 5241.98,ft³
